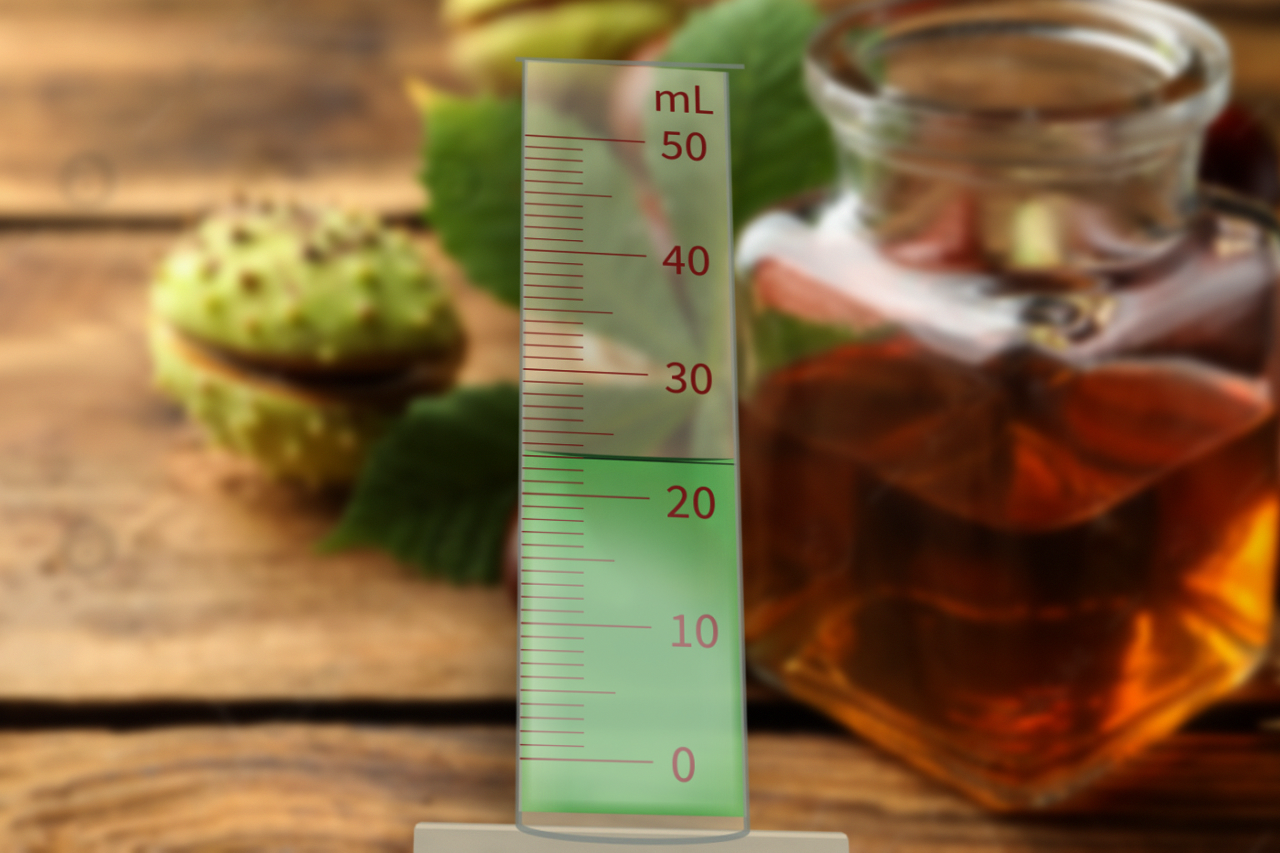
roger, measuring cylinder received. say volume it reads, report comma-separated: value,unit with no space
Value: 23,mL
